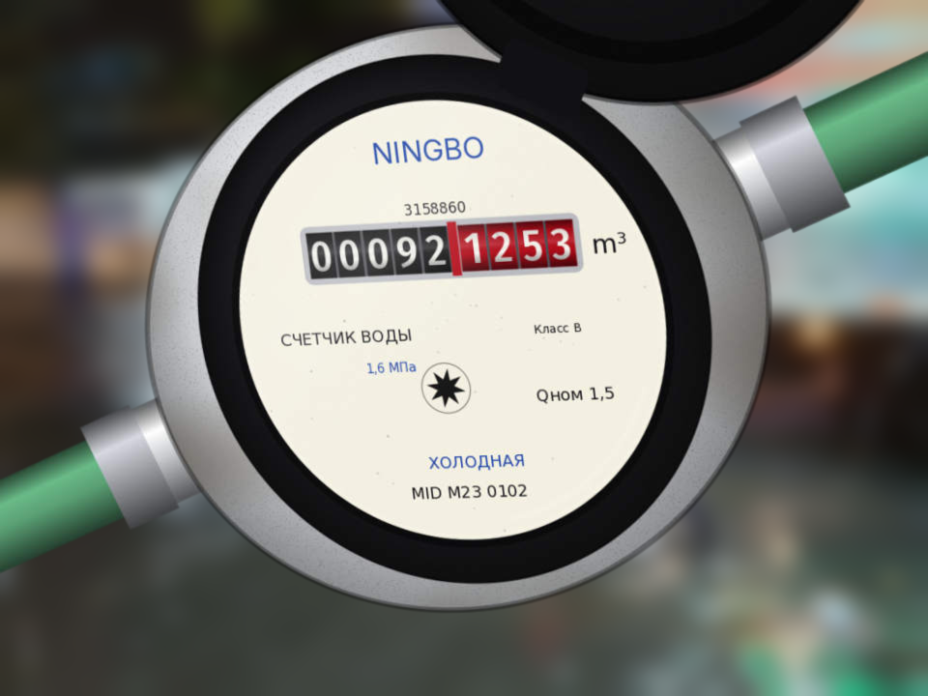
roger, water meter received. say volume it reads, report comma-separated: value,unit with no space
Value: 92.1253,m³
